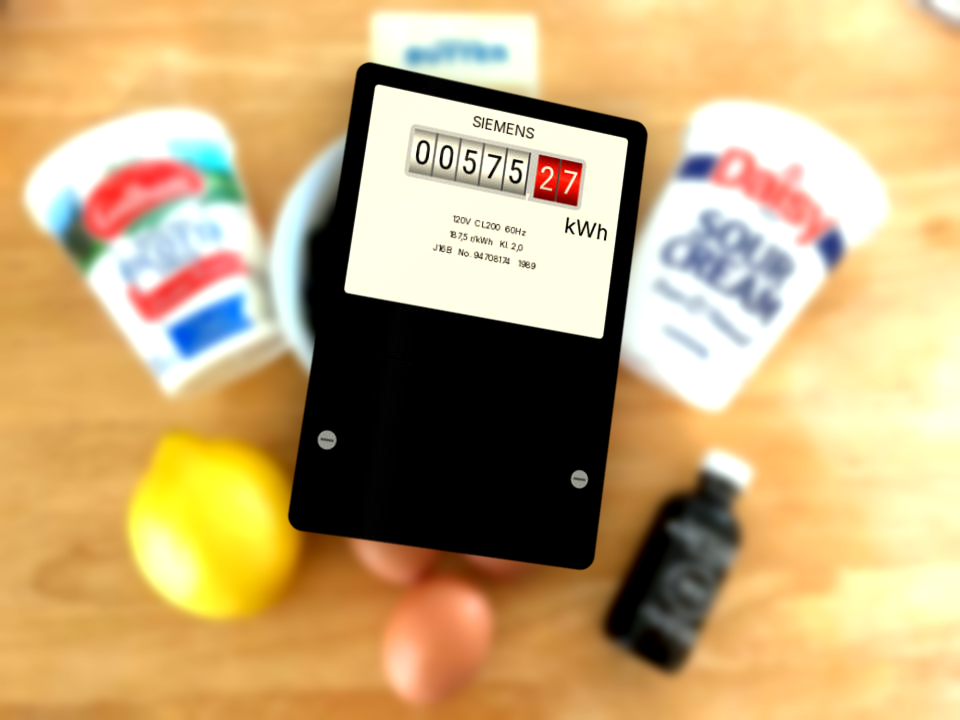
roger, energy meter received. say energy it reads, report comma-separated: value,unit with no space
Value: 575.27,kWh
